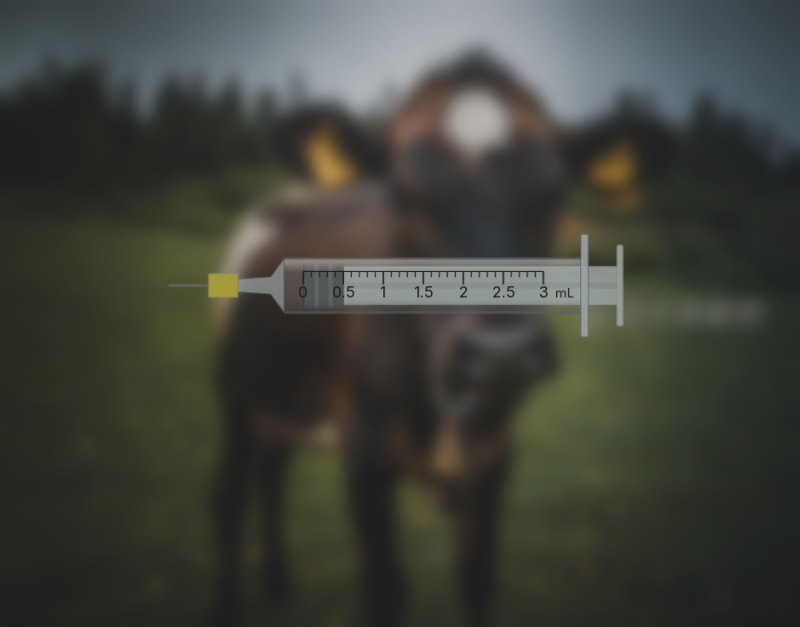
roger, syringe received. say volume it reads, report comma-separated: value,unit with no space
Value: 0,mL
